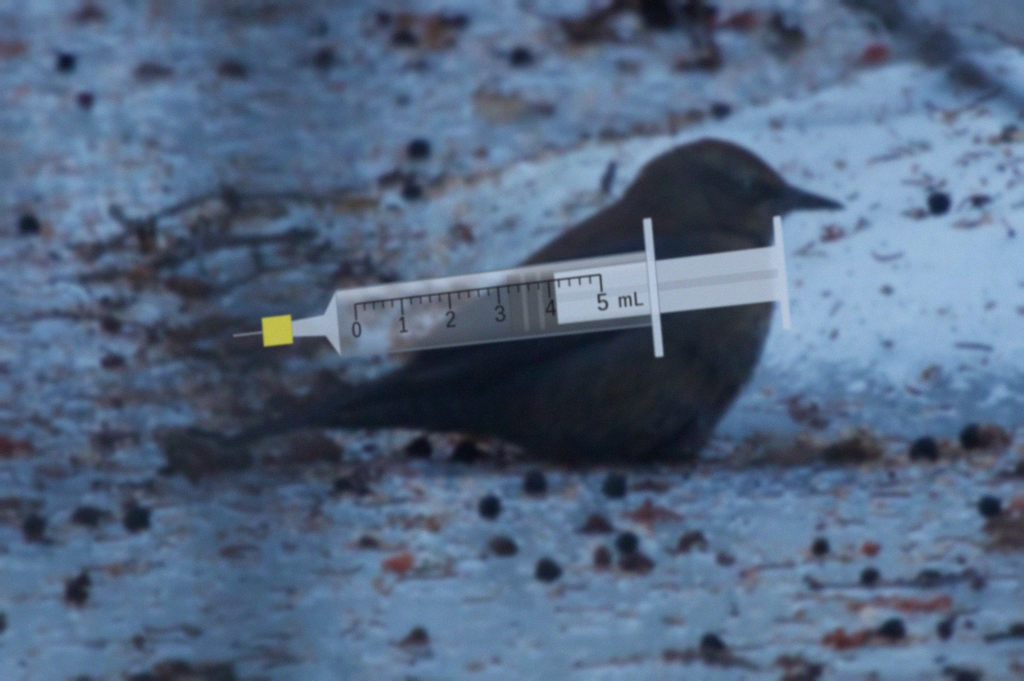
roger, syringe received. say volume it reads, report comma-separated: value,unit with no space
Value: 3.2,mL
